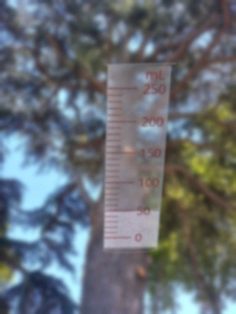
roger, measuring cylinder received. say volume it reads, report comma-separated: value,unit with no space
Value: 50,mL
